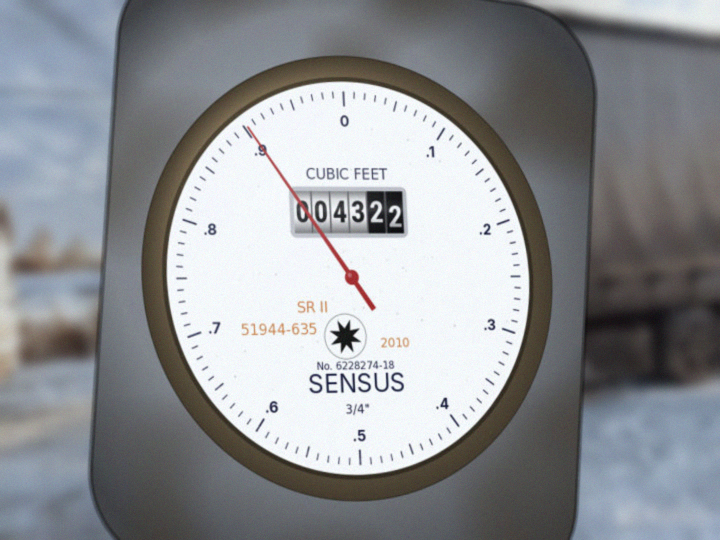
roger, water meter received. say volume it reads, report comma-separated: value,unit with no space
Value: 4321.90,ft³
